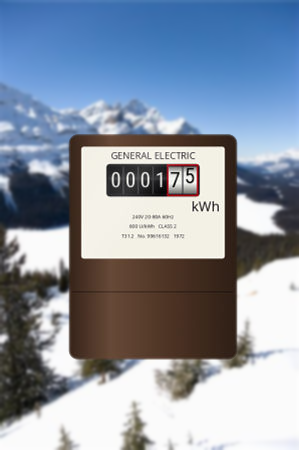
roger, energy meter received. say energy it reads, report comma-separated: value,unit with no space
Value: 1.75,kWh
